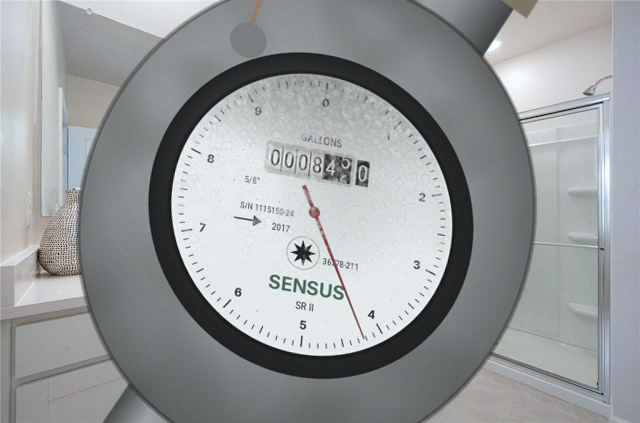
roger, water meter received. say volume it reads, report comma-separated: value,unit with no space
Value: 8454.2,gal
